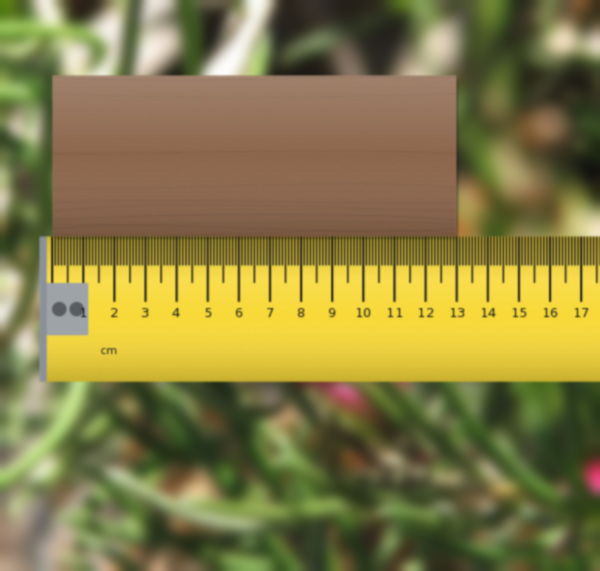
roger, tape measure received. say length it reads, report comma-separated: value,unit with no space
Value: 13,cm
